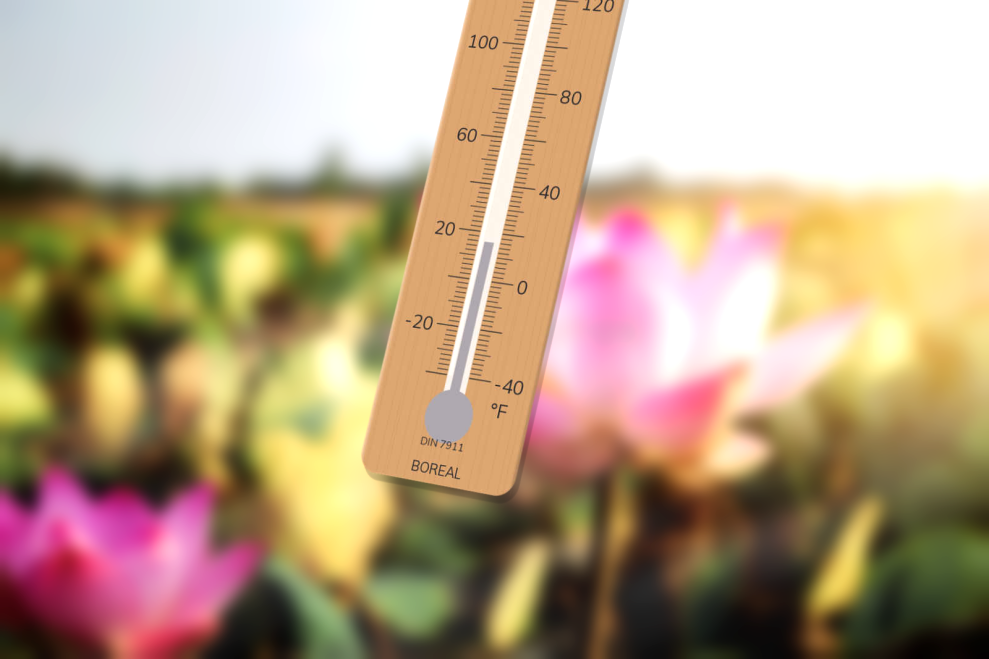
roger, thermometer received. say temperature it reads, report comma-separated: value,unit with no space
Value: 16,°F
